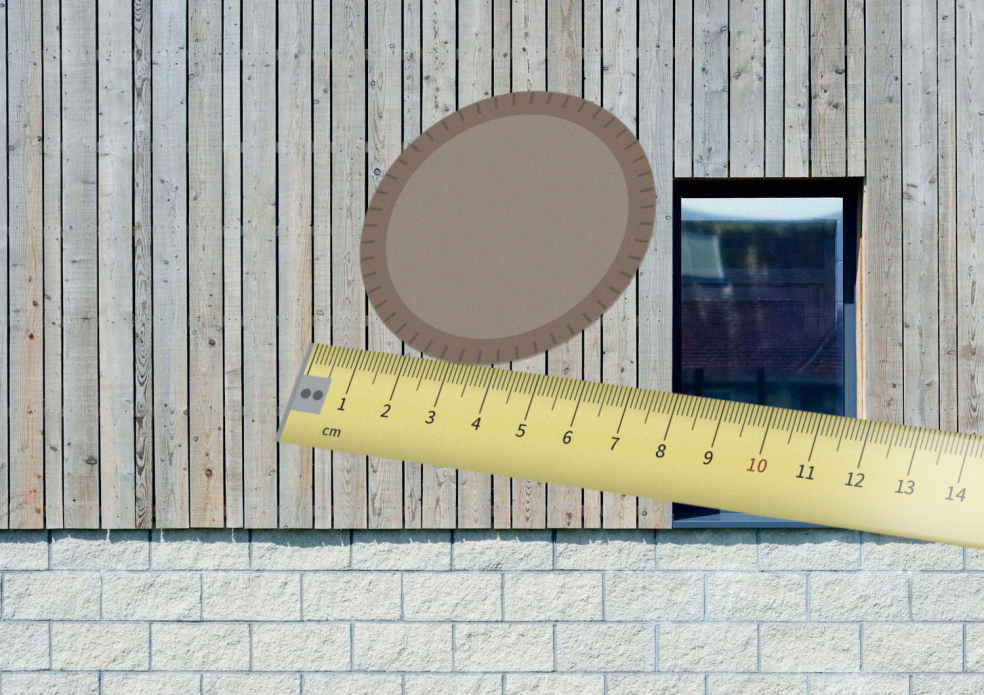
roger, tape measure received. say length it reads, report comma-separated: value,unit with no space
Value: 6.4,cm
